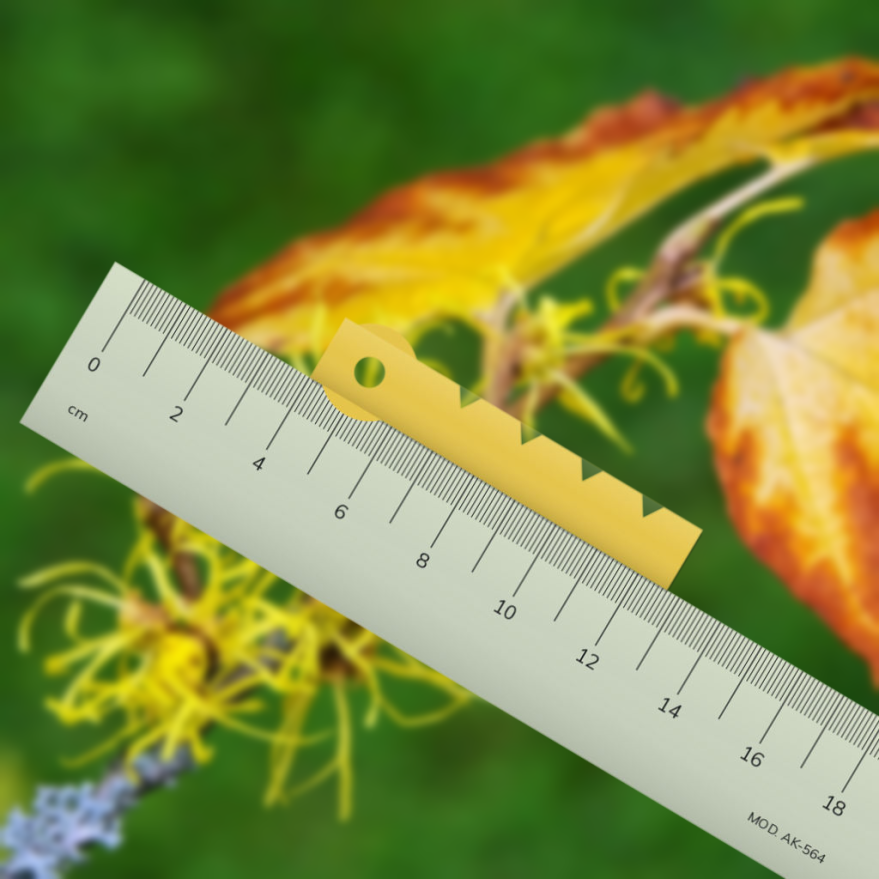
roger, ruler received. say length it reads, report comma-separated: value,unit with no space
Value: 8.7,cm
